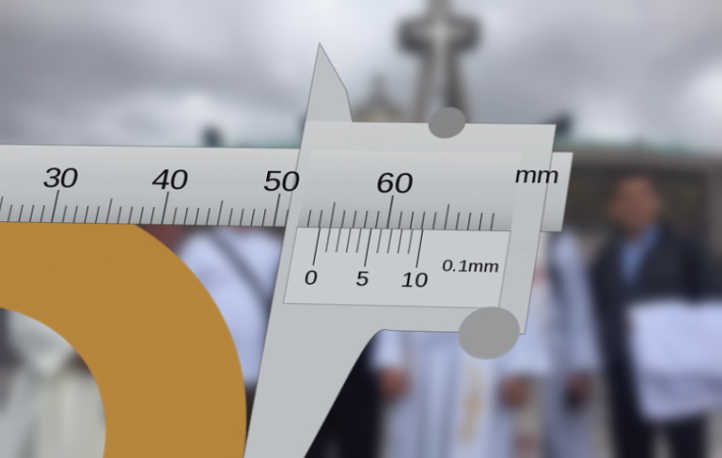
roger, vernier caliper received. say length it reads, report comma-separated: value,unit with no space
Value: 54.1,mm
